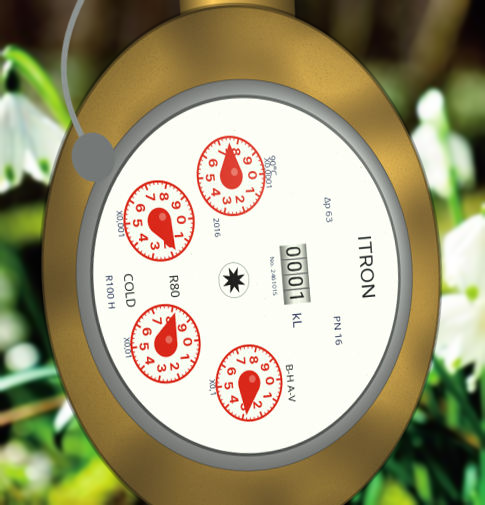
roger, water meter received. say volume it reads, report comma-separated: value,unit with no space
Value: 1.2817,kL
